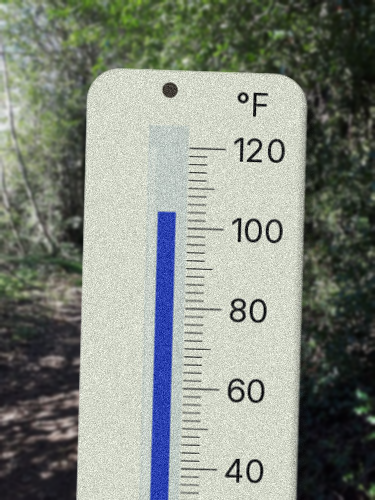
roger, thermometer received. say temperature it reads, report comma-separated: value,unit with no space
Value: 104,°F
